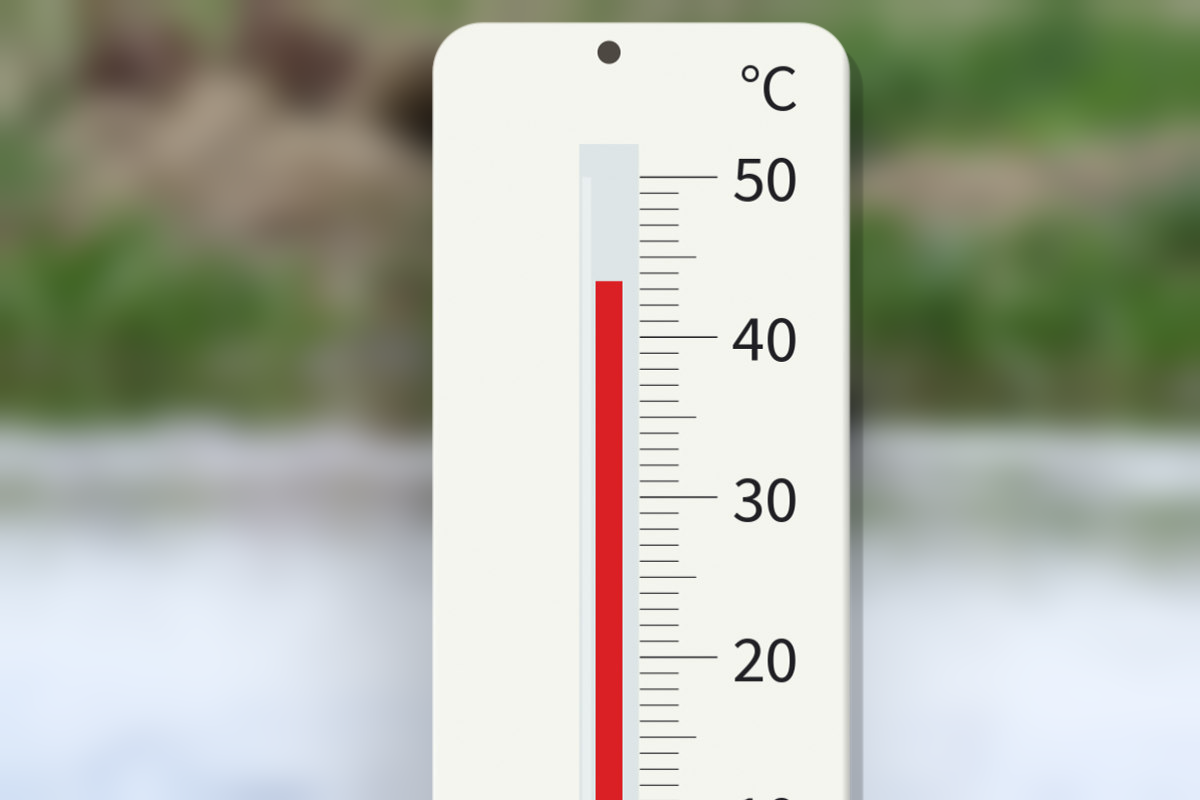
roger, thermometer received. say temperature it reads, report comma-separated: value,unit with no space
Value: 43.5,°C
